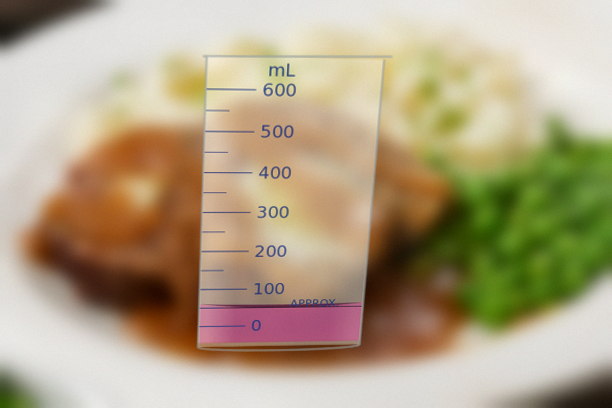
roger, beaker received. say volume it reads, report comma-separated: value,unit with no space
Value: 50,mL
